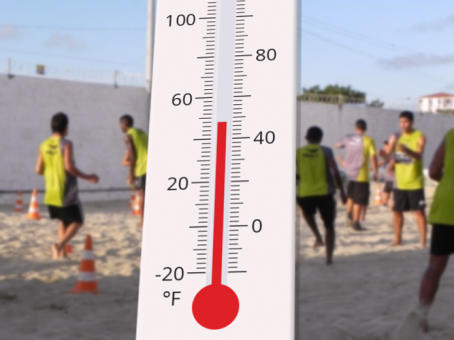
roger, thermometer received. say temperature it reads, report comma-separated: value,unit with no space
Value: 48,°F
